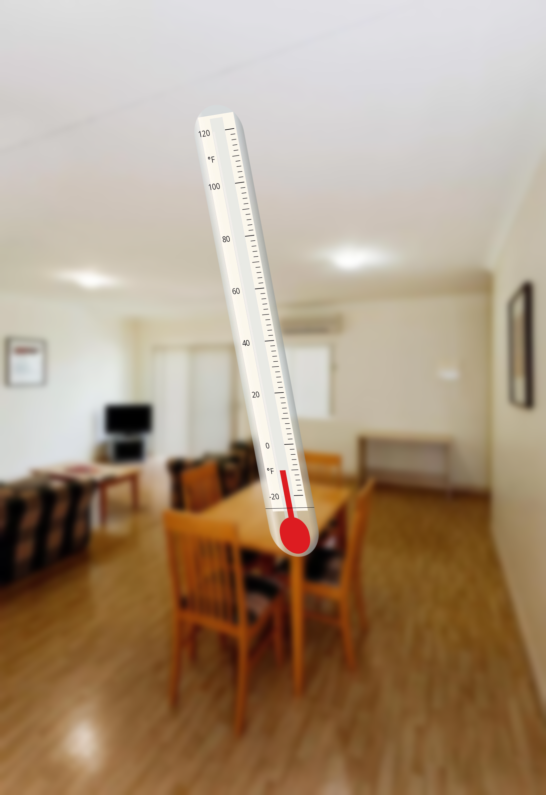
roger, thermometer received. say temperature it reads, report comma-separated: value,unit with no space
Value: -10,°F
